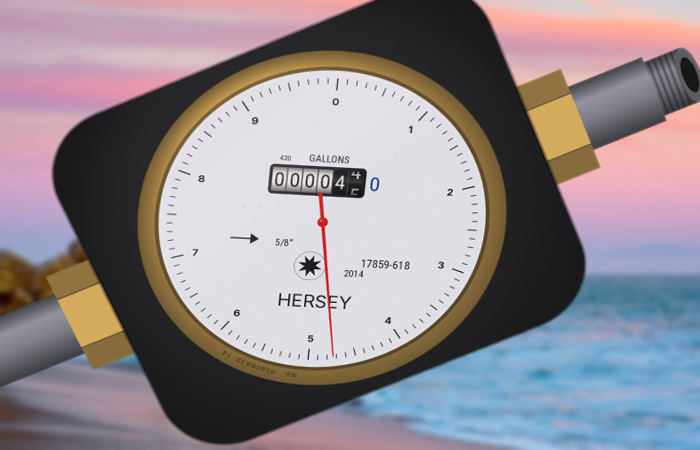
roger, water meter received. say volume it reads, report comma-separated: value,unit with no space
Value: 444.7,gal
